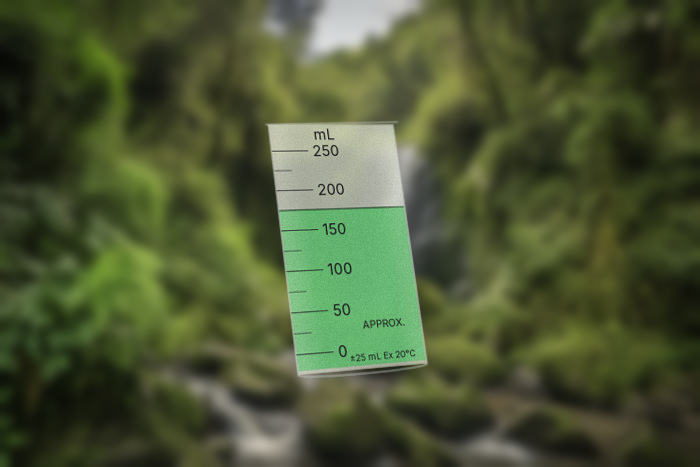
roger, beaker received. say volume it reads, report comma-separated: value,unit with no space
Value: 175,mL
